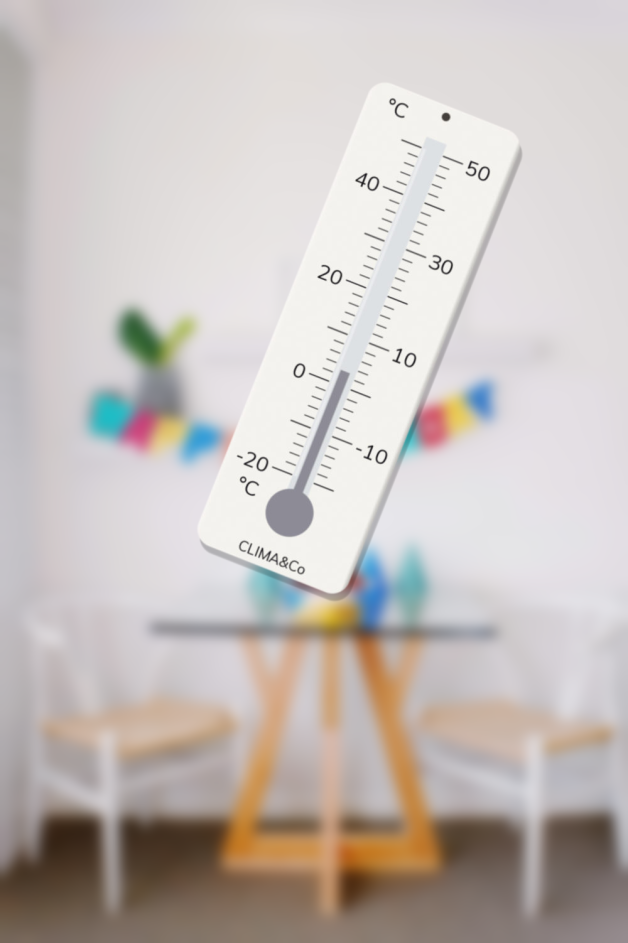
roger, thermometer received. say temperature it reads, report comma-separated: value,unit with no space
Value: 3,°C
